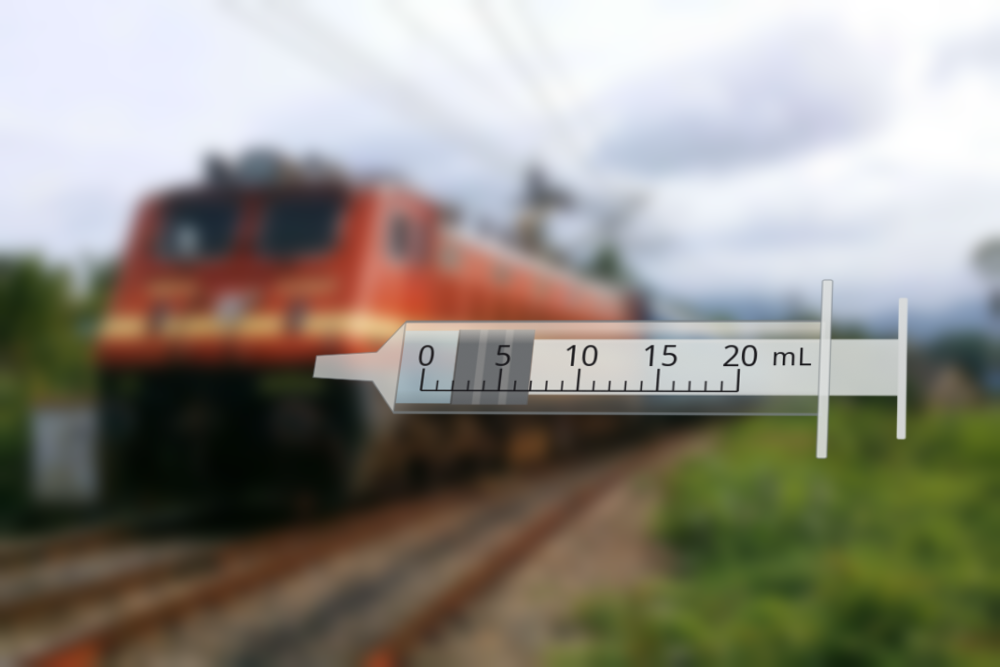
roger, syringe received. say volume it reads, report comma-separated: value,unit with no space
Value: 2,mL
